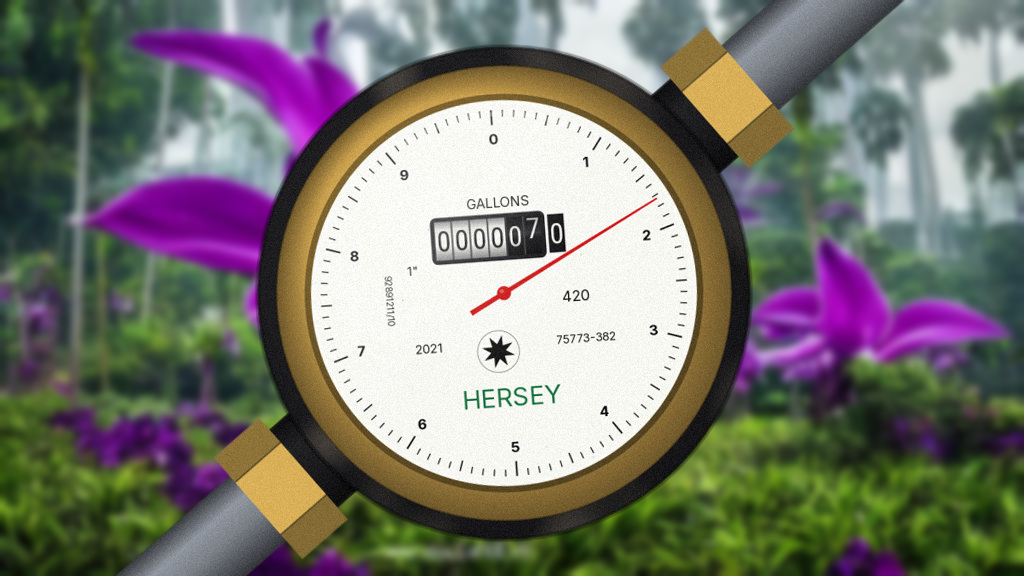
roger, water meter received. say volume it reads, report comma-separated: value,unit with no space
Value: 71.7,gal
